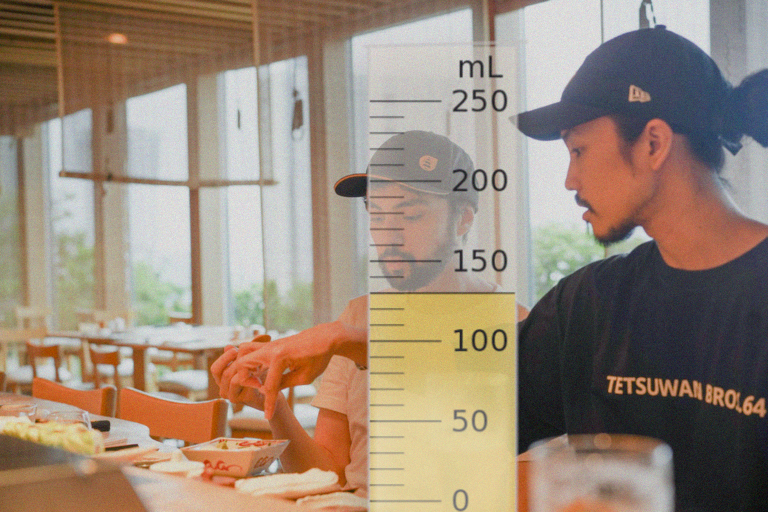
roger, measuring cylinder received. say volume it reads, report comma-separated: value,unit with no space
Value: 130,mL
